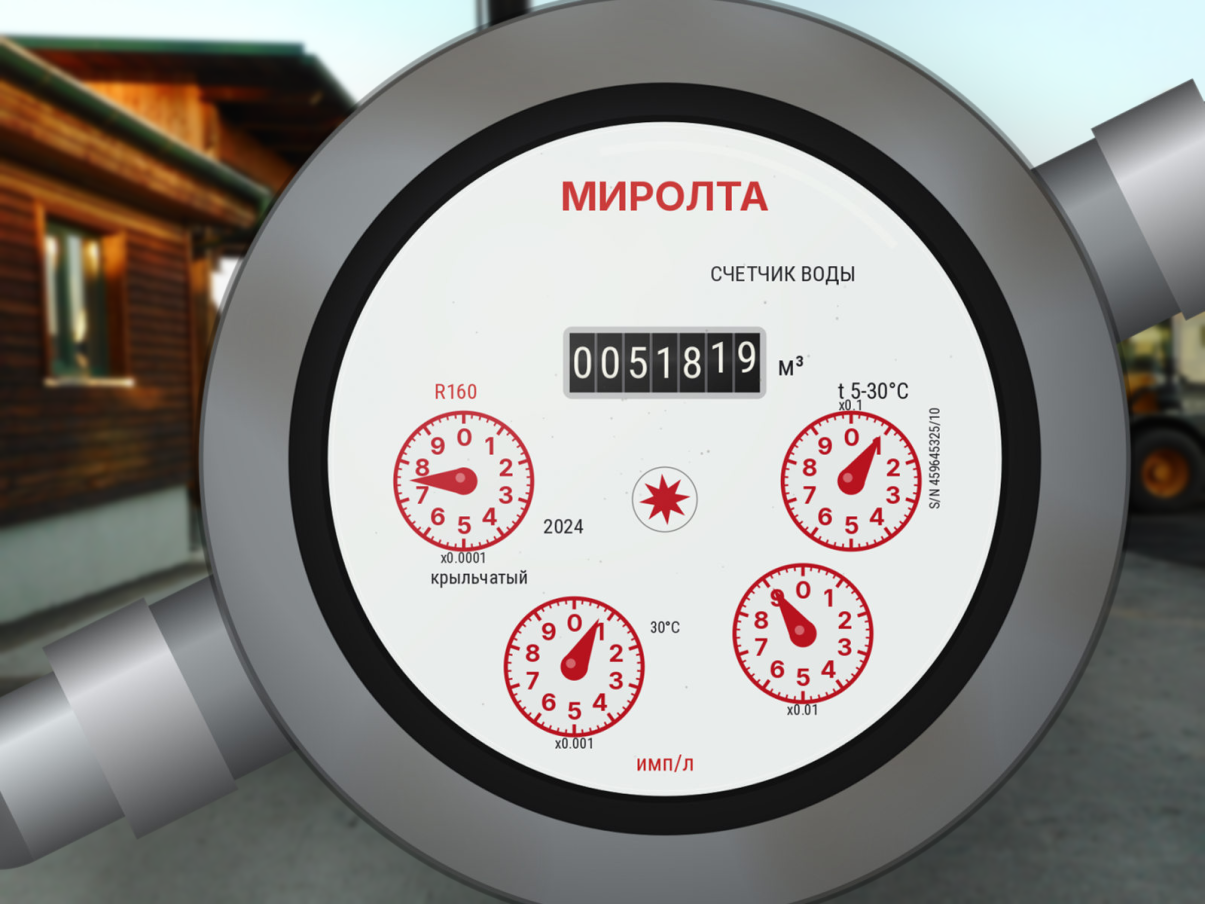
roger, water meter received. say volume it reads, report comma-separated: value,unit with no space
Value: 51819.0907,m³
